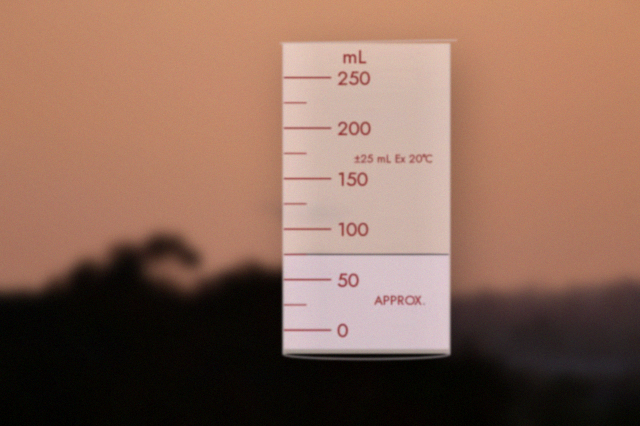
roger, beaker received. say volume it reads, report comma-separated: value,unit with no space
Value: 75,mL
